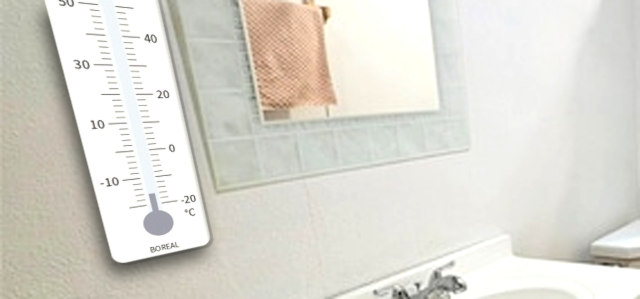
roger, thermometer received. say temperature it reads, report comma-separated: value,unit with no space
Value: -16,°C
